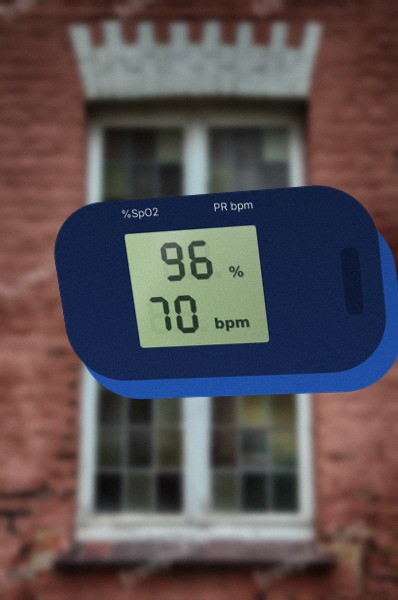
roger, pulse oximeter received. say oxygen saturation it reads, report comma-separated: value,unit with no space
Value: 96,%
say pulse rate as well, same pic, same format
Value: 70,bpm
